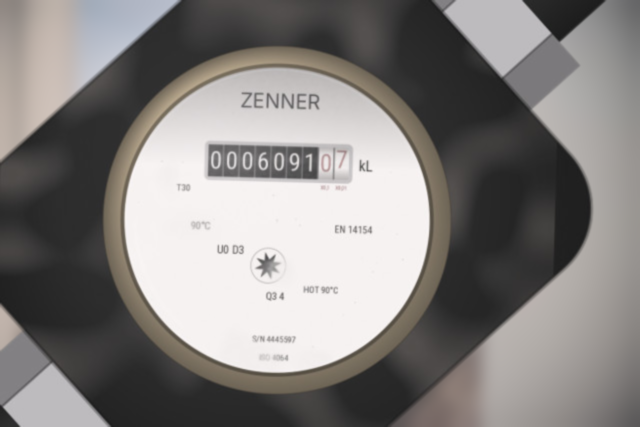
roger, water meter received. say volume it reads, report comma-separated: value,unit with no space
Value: 6091.07,kL
